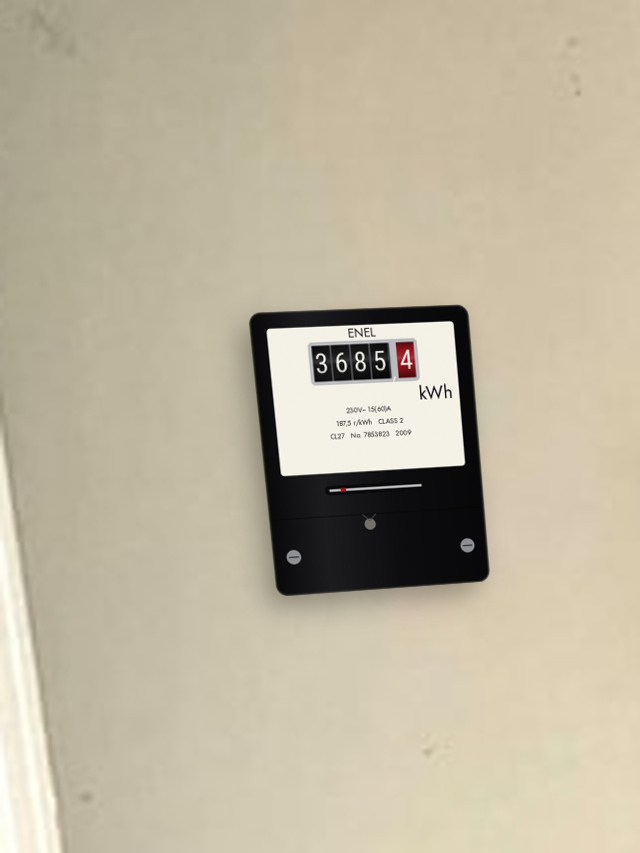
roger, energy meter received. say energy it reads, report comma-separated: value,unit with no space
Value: 3685.4,kWh
